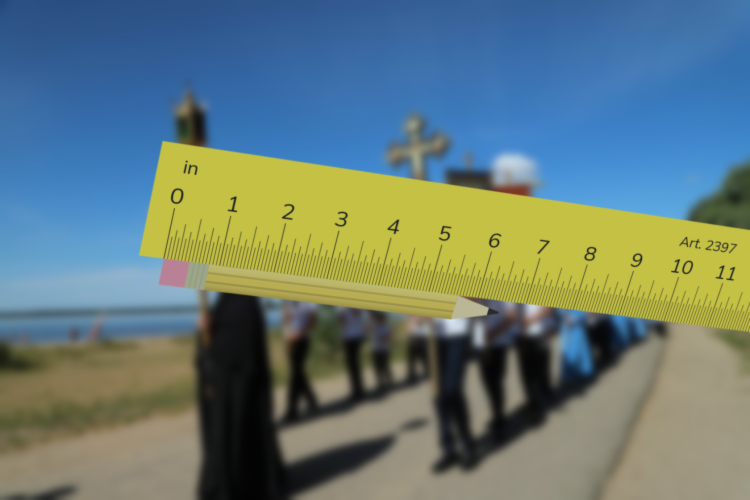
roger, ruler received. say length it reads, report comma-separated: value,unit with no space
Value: 6.5,in
